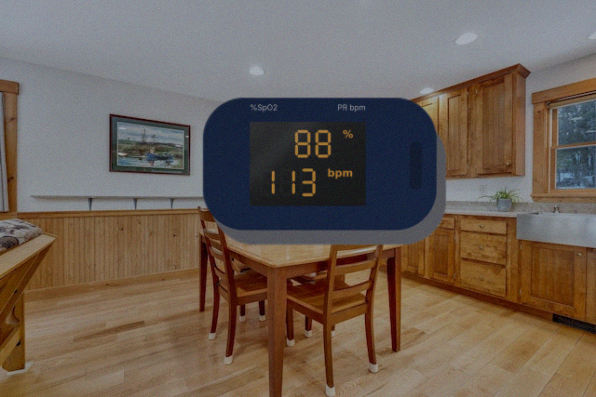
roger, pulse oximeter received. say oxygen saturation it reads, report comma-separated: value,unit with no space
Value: 88,%
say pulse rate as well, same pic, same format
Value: 113,bpm
